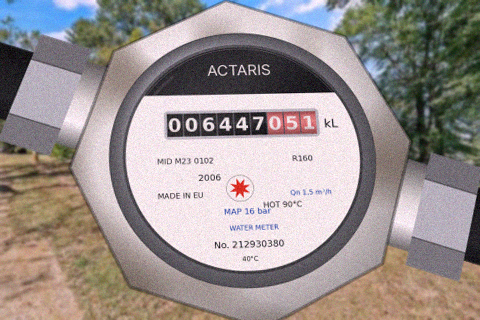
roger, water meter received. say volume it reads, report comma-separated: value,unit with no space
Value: 6447.051,kL
